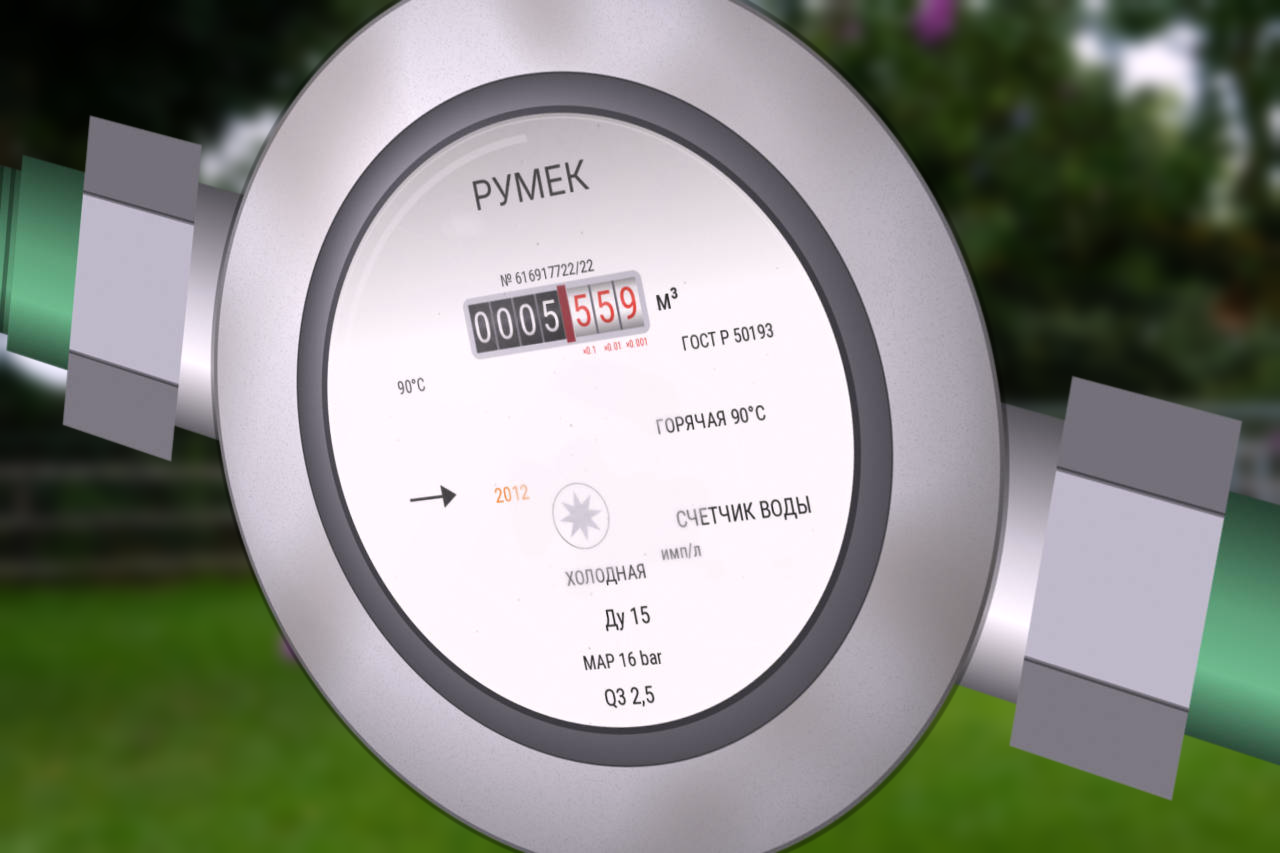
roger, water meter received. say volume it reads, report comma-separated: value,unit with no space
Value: 5.559,m³
